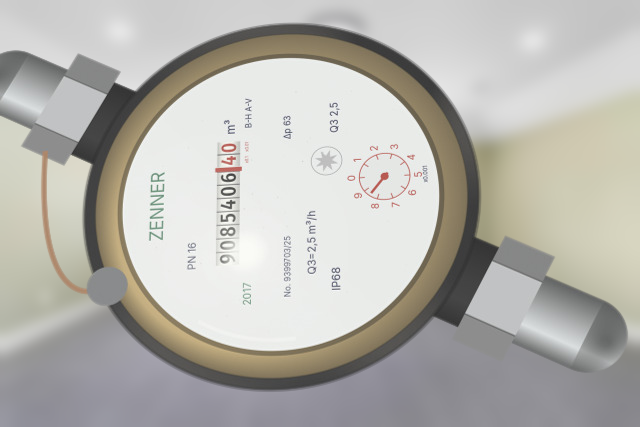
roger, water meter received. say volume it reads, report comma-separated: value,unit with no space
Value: 9085406.408,m³
